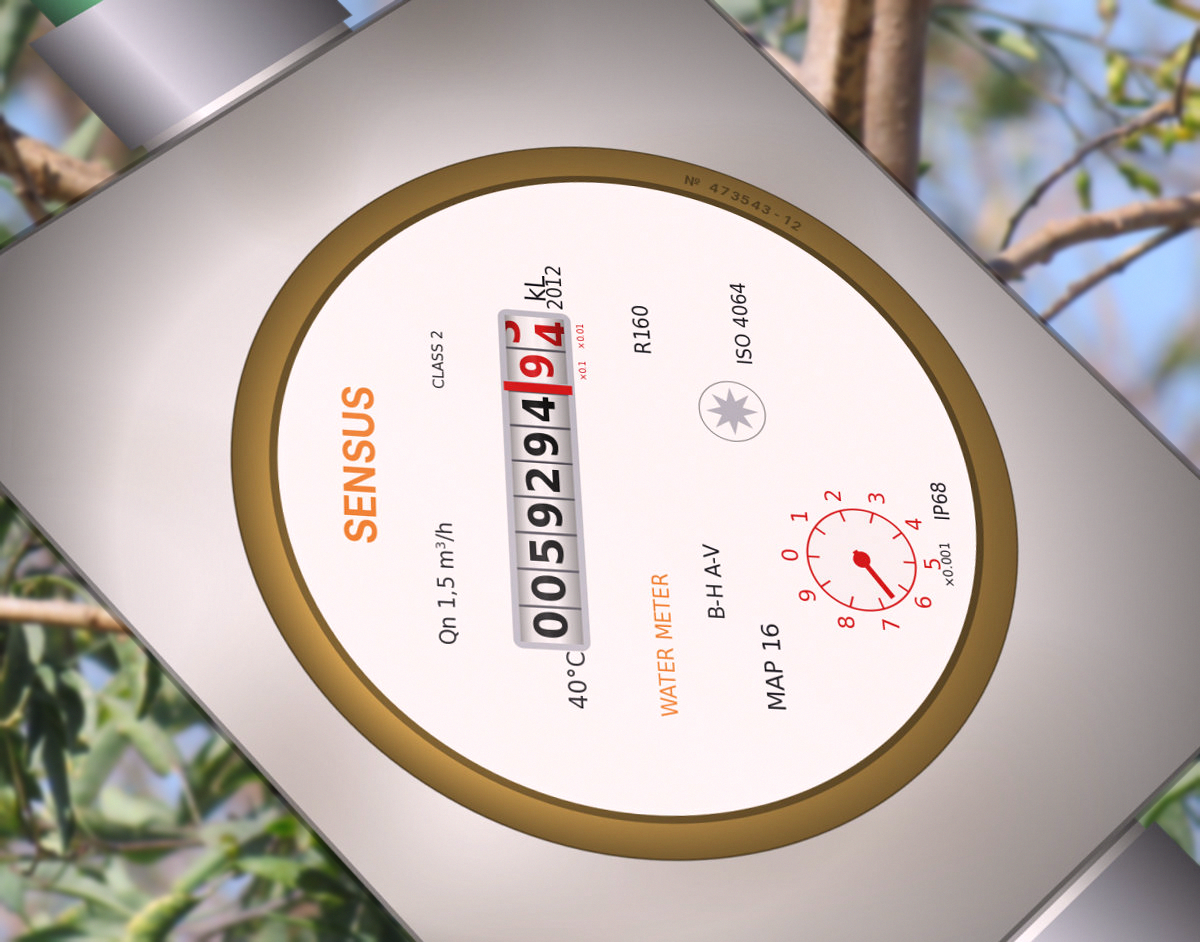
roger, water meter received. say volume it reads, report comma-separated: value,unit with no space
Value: 59294.936,kL
